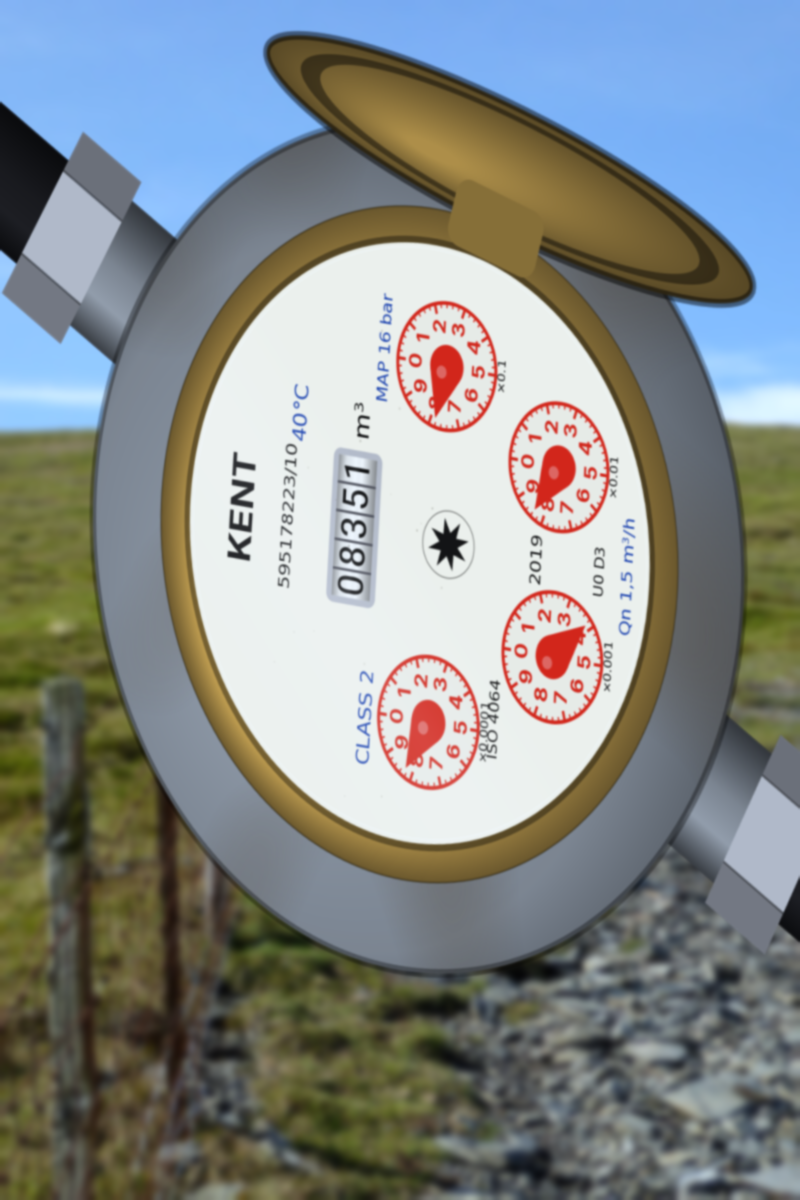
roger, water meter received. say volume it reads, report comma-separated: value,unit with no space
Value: 8351.7838,m³
